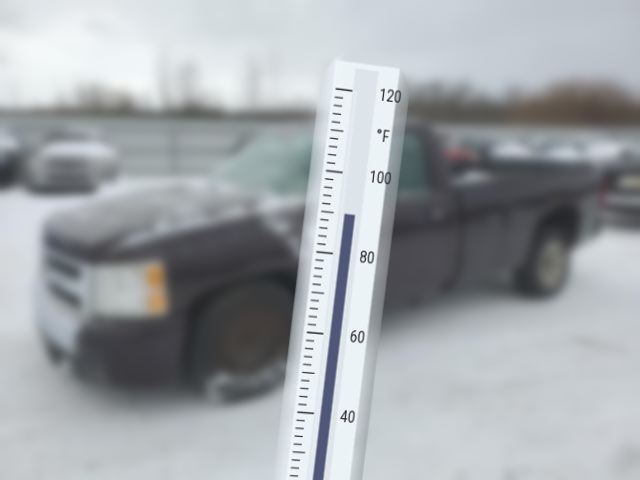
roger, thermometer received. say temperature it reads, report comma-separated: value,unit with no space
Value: 90,°F
